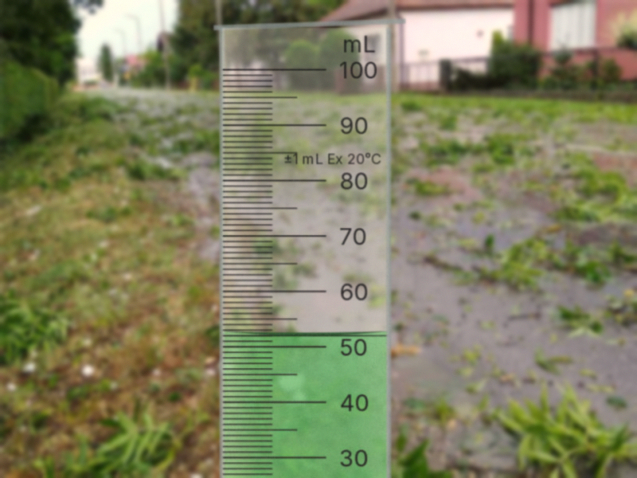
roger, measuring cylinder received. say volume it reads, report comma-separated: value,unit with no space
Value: 52,mL
